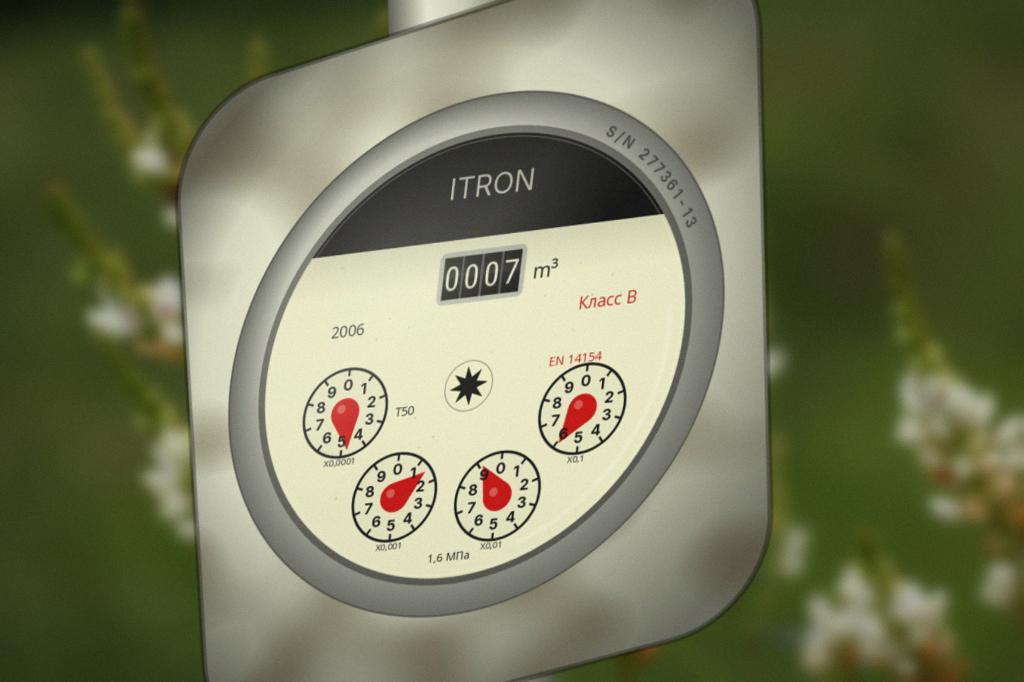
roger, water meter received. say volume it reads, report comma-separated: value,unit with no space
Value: 7.5914,m³
